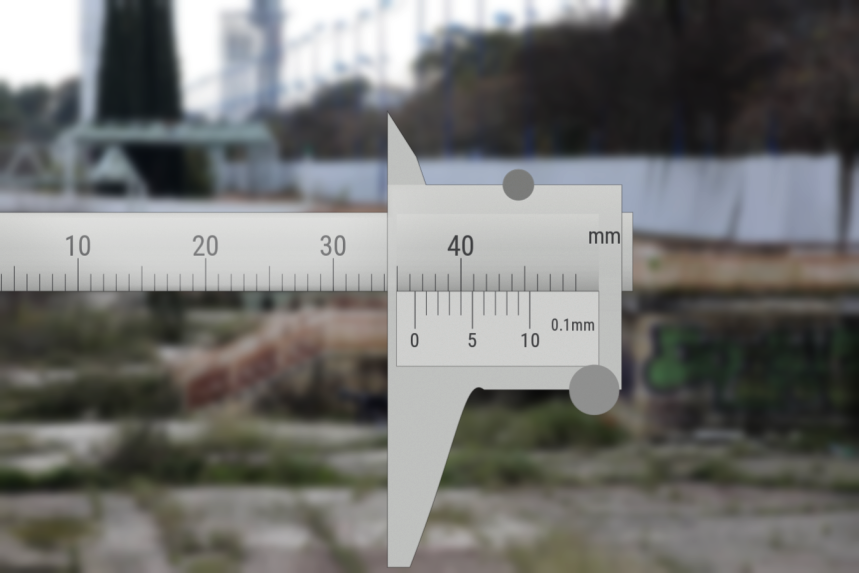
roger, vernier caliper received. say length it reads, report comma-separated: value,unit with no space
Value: 36.4,mm
